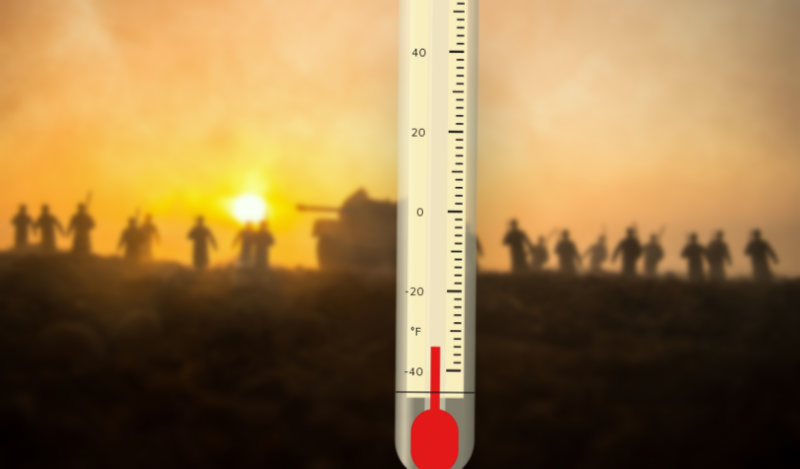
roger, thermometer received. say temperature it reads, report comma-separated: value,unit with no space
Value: -34,°F
